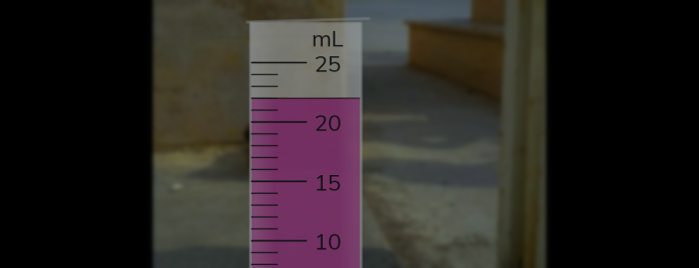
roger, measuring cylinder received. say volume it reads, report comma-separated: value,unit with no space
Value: 22,mL
